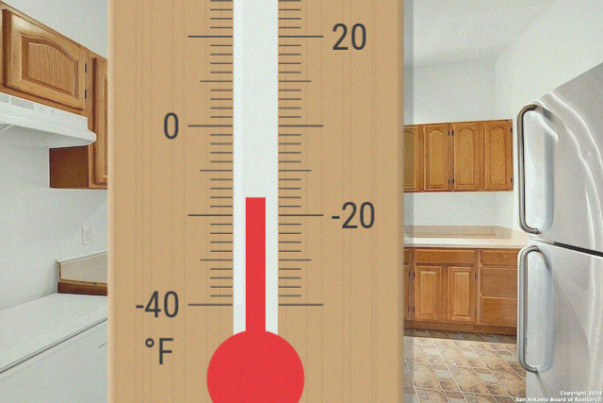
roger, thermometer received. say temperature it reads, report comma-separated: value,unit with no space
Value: -16,°F
